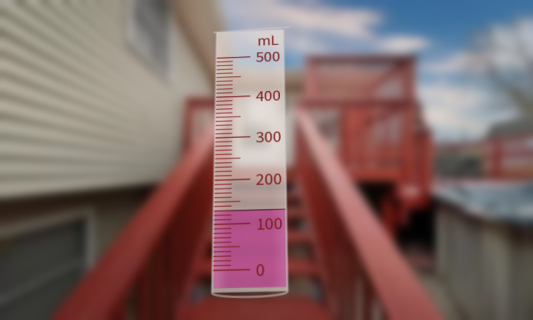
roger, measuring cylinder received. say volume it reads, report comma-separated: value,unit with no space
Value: 130,mL
